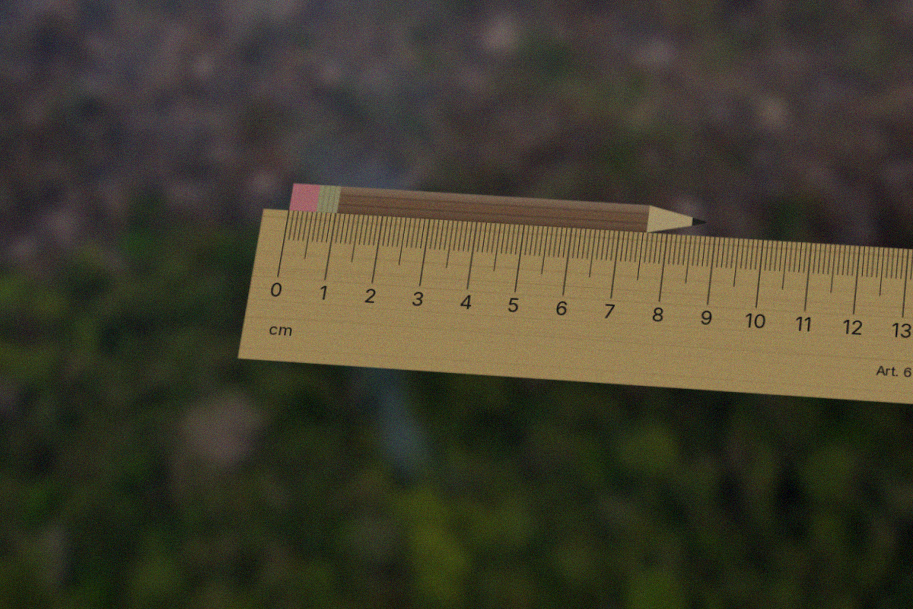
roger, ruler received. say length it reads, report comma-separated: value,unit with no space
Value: 8.8,cm
